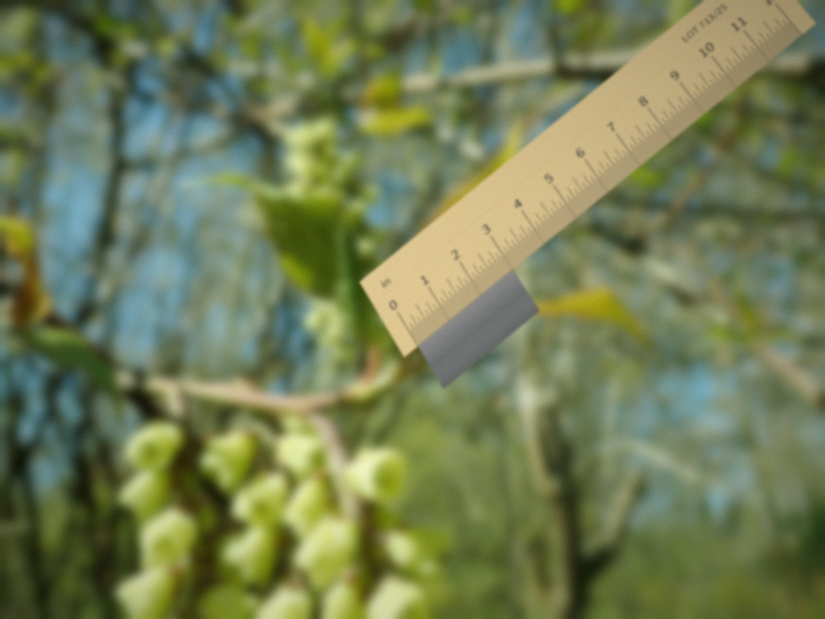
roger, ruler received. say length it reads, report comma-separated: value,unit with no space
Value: 3,in
